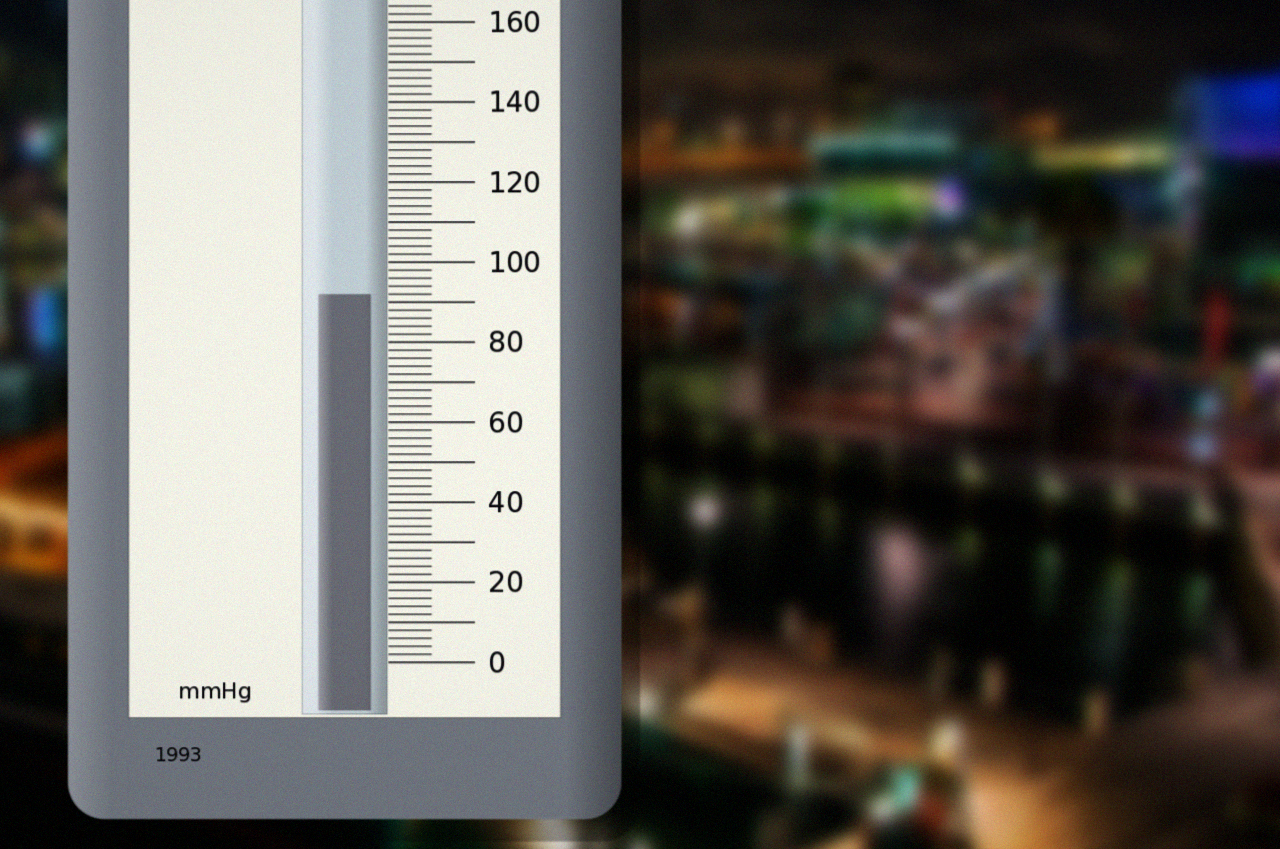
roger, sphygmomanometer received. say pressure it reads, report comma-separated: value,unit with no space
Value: 92,mmHg
